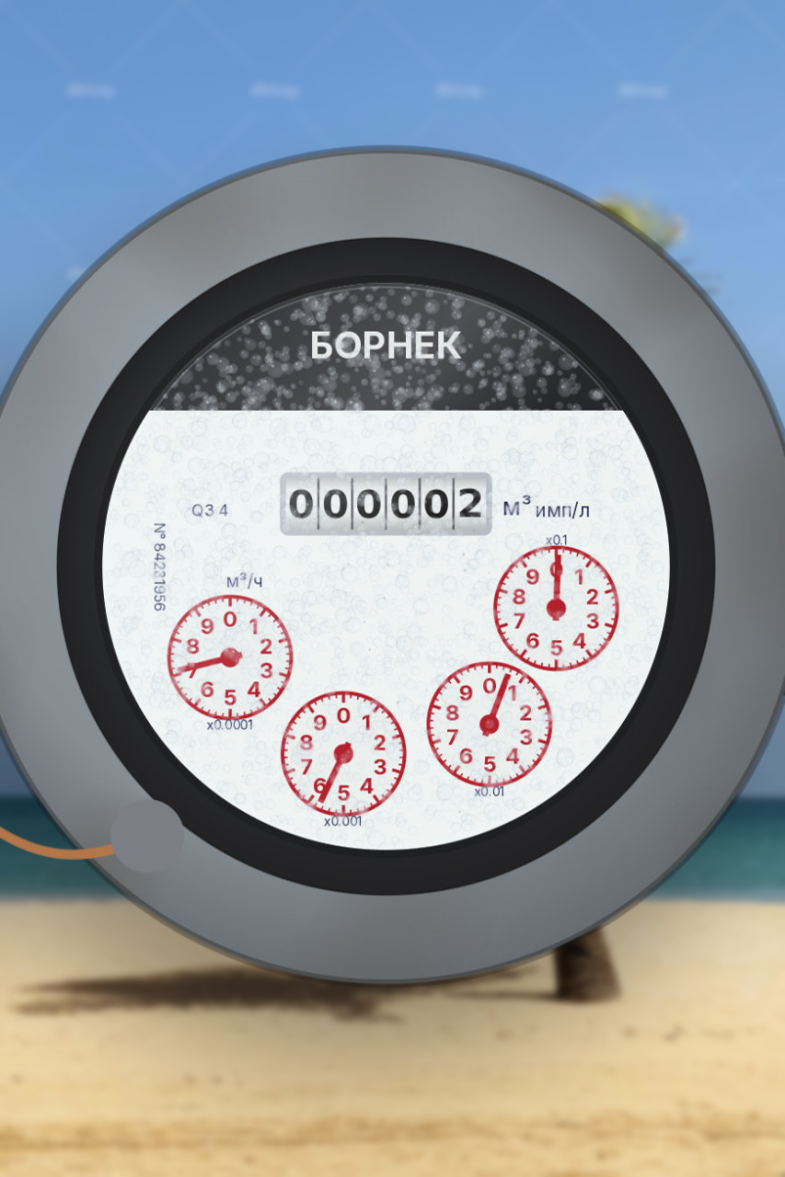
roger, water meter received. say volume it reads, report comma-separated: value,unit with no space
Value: 2.0057,m³
